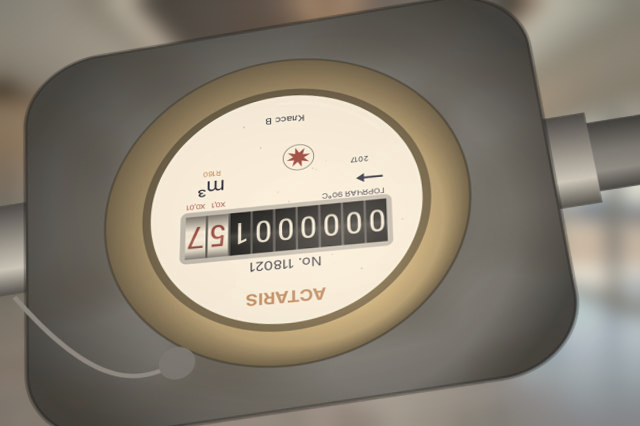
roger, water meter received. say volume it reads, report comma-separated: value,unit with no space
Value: 1.57,m³
